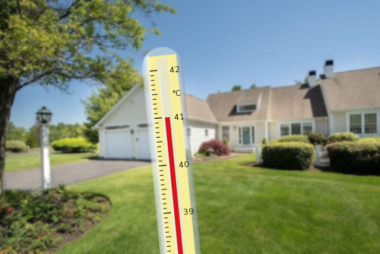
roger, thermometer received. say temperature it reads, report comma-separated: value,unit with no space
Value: 41,°C
